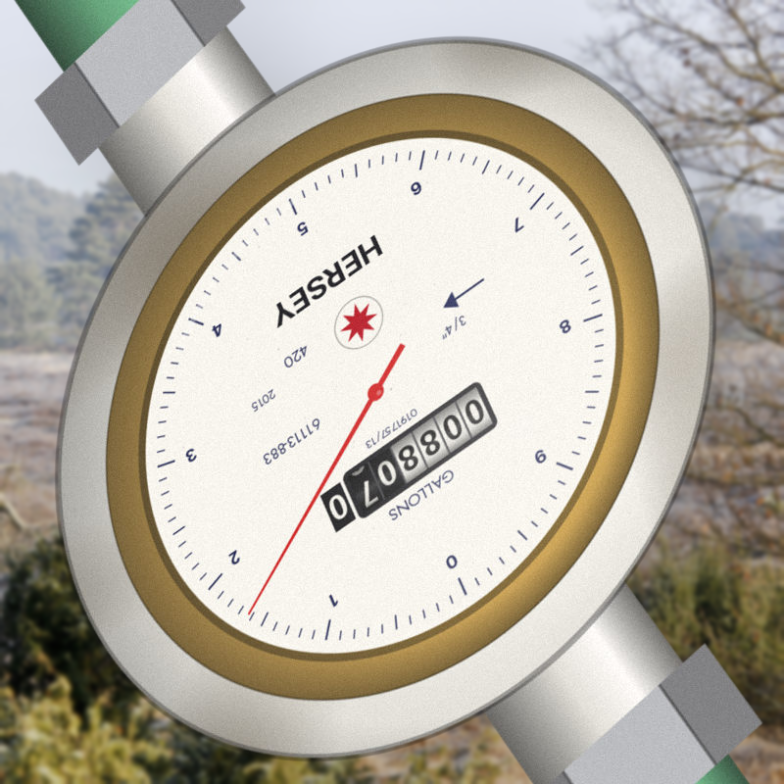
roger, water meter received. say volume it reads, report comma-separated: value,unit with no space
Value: 88071.6,gal
